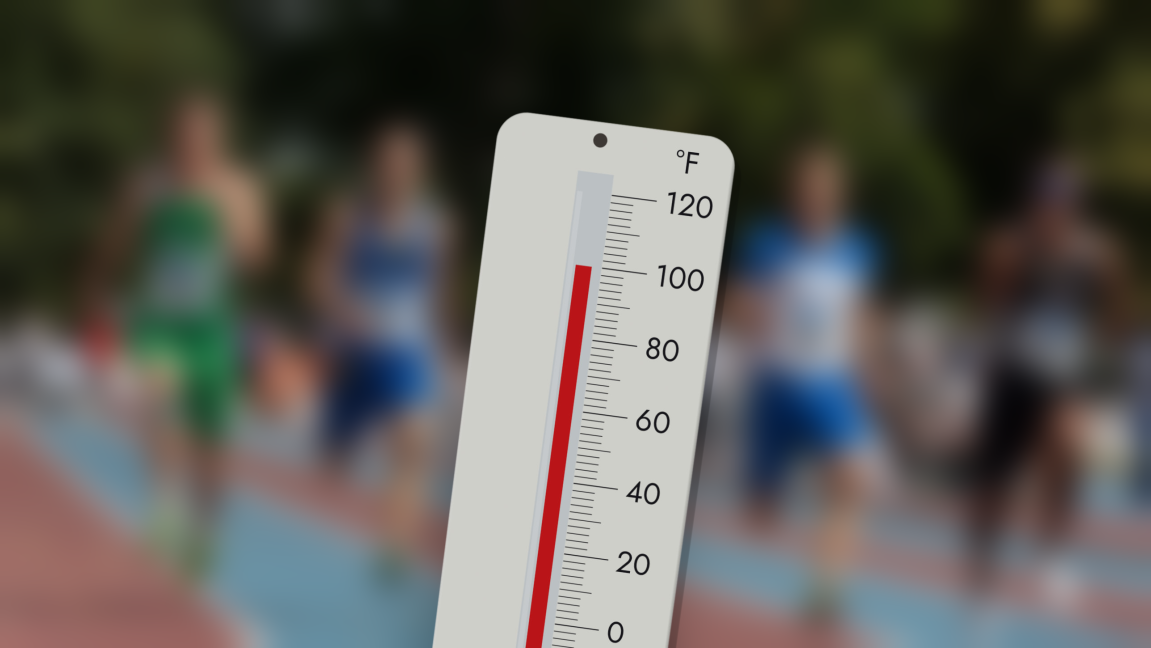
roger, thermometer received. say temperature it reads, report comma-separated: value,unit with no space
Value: 100,°F
